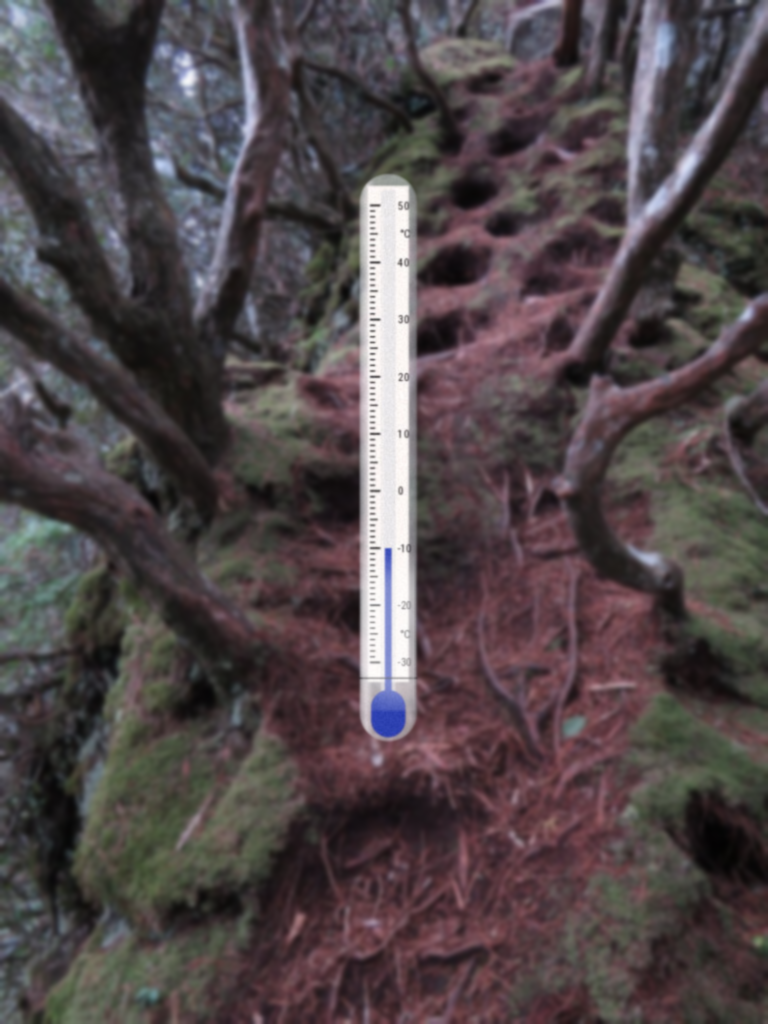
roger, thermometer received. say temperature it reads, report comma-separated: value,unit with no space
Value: -10,°C
